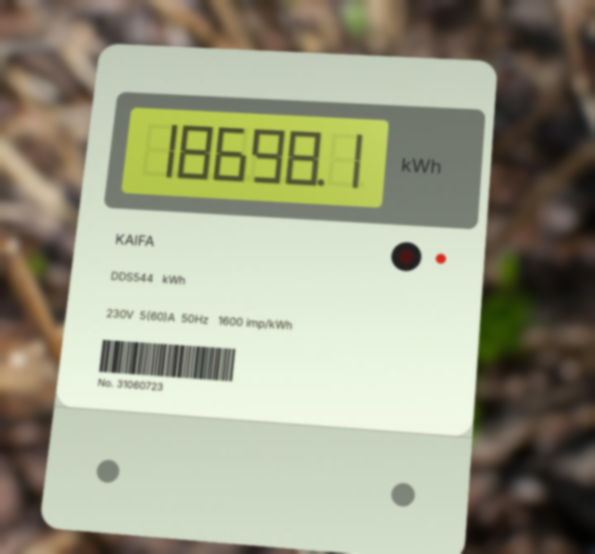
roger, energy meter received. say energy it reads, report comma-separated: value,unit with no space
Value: 18698.1,kWh
